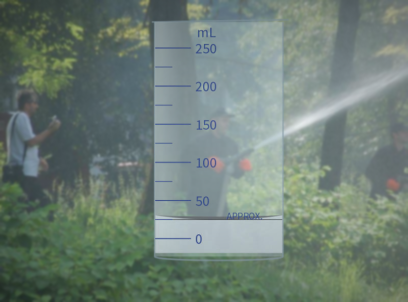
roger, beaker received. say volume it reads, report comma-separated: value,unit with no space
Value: 25,mL
